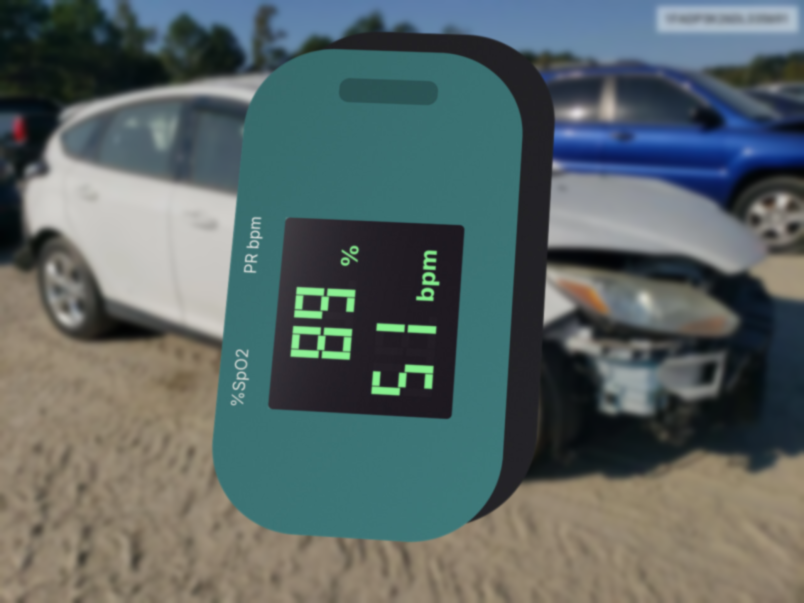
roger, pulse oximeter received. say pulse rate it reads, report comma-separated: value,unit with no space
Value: 51,bpm
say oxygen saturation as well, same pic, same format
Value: 89,%
